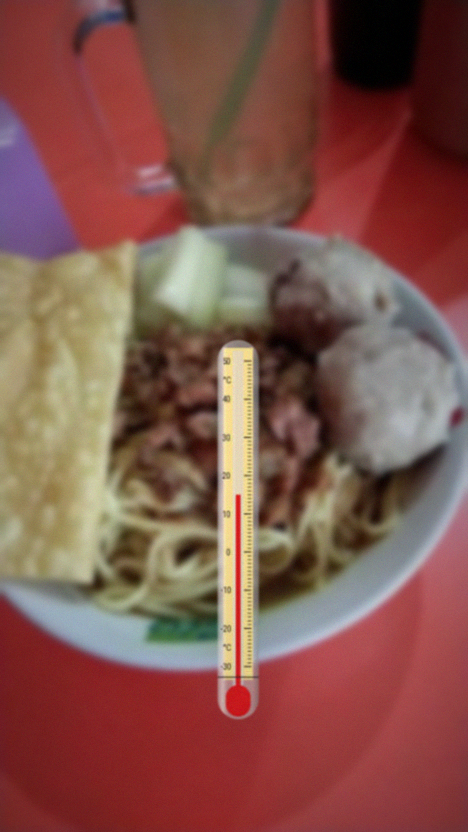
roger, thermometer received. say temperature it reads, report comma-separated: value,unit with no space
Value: 15,°C
